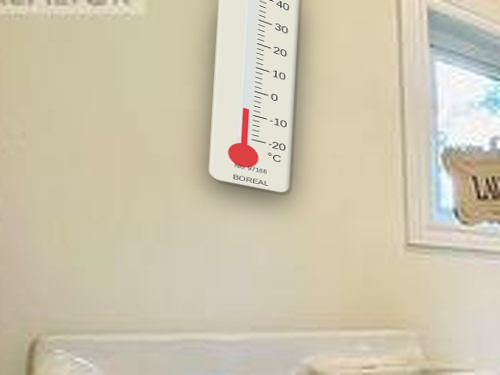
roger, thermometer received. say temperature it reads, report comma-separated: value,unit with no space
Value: -8,°C
